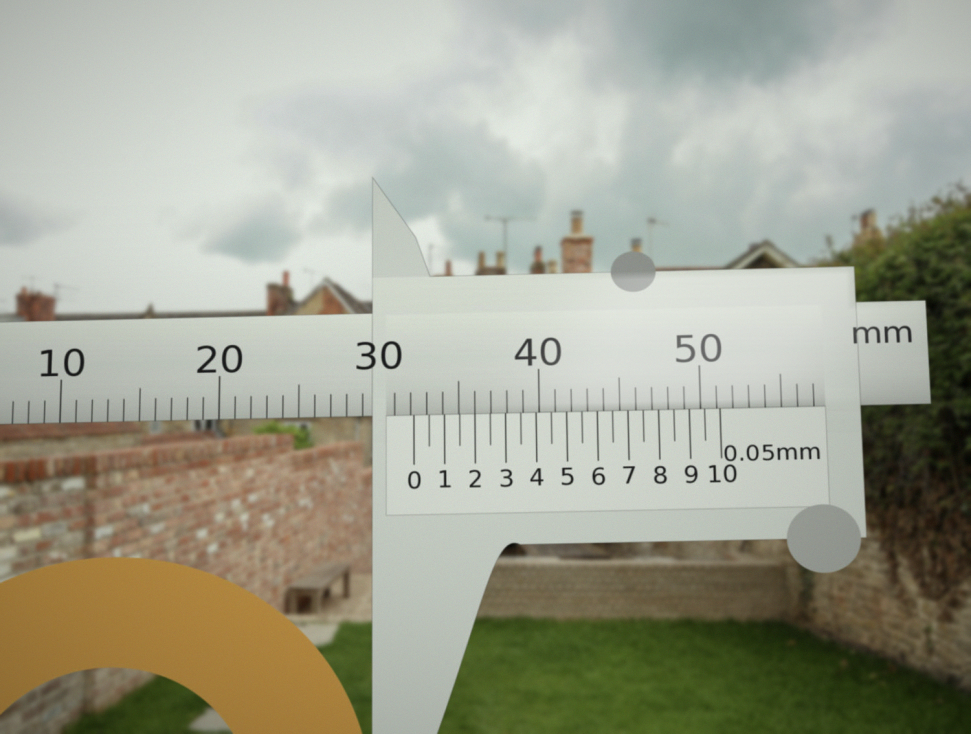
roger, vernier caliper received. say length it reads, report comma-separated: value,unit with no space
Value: 32.2,mm
